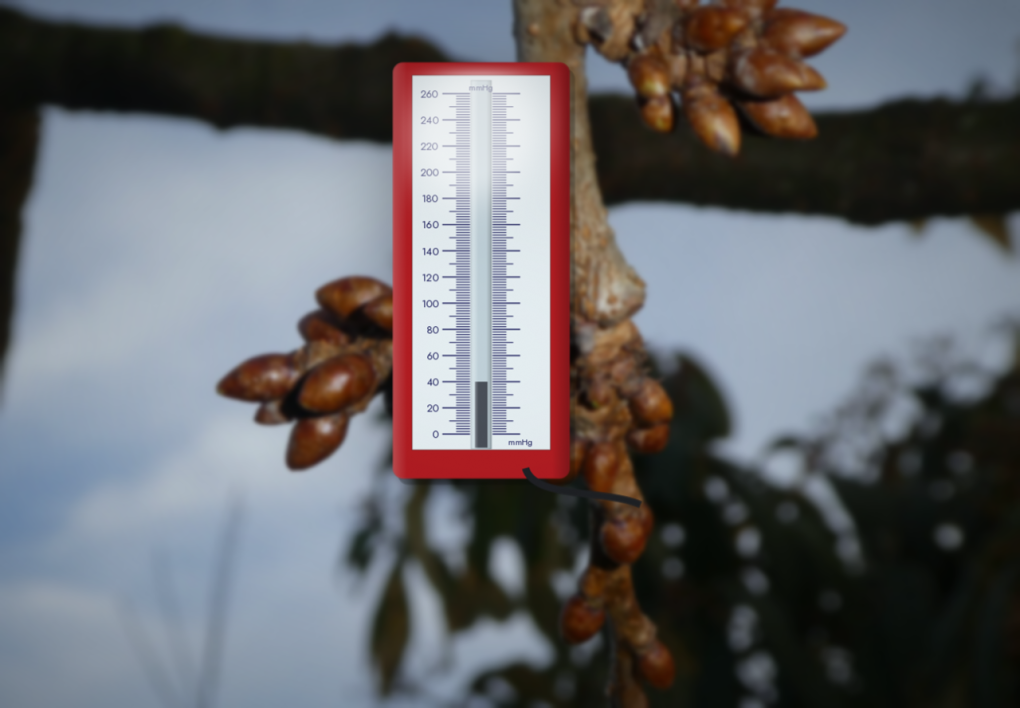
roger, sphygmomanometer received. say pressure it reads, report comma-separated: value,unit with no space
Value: 40,mmHg
